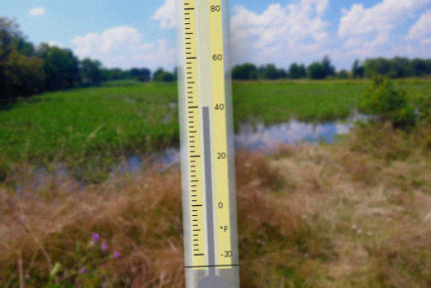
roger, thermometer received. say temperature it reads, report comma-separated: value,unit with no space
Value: 40,°F
